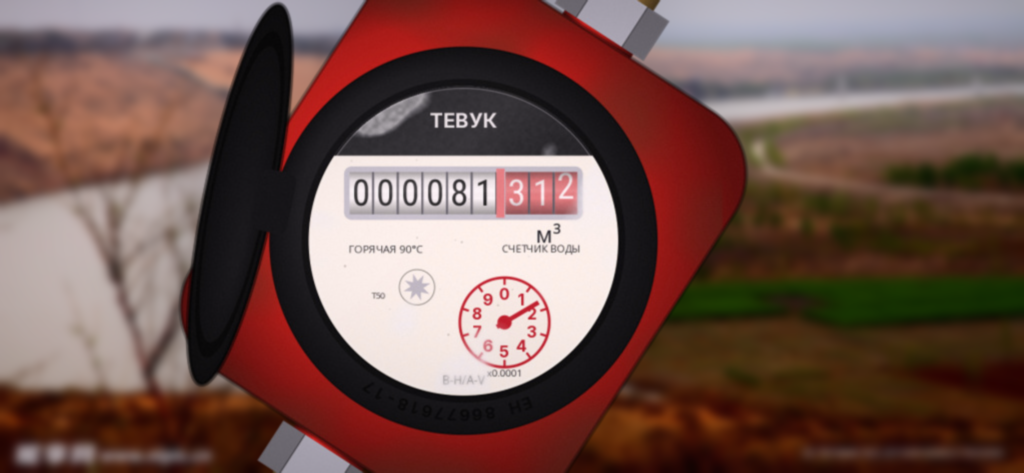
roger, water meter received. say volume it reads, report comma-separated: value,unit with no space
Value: 81.3121,m³
